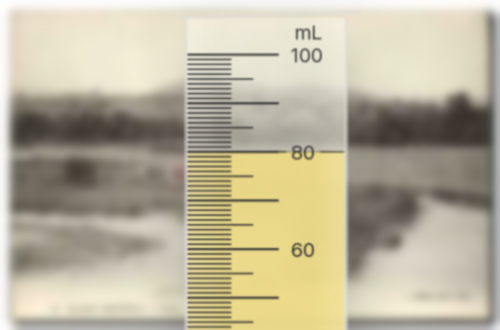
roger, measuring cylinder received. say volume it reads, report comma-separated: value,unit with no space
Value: 80,mL
